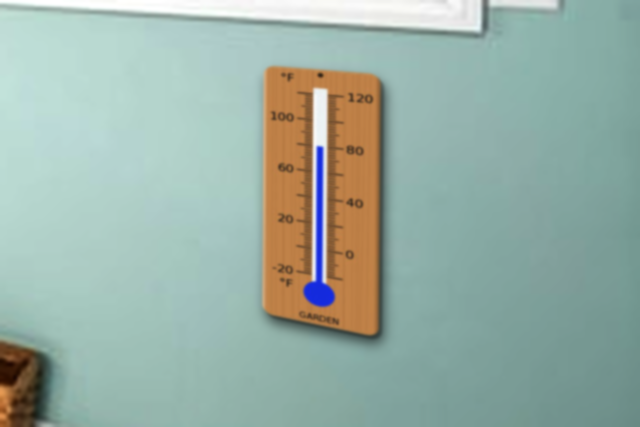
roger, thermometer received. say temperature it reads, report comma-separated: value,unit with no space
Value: 80,°F
